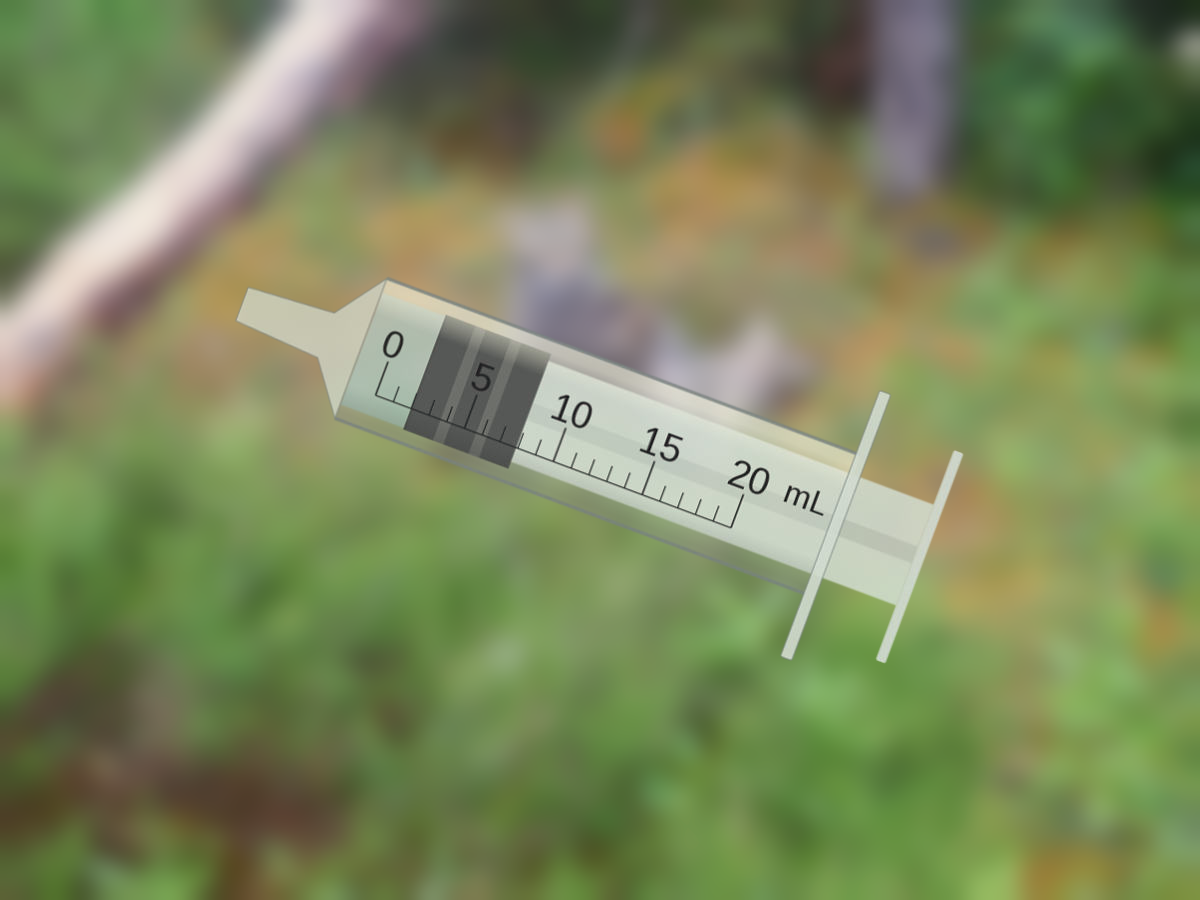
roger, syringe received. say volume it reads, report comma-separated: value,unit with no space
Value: 2,mL
